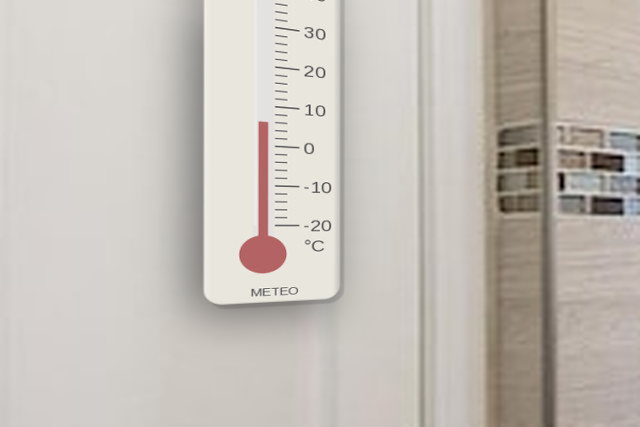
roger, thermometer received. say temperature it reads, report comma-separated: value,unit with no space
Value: 6,°C
